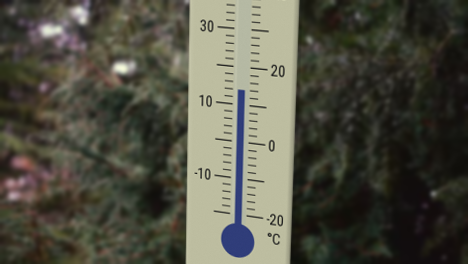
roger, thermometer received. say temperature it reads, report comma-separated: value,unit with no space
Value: 14,°C
